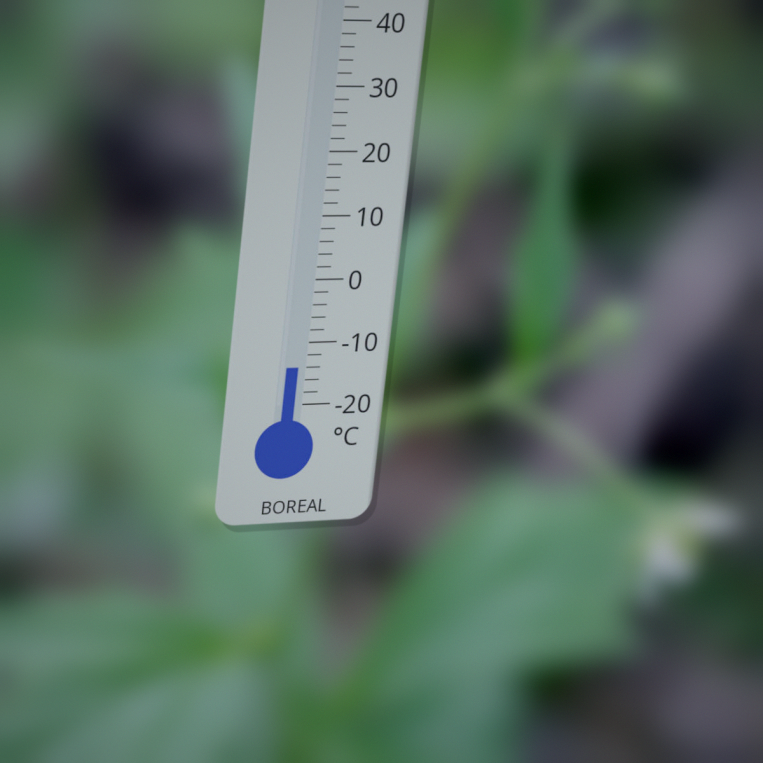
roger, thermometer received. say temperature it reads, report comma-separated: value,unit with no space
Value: -14,°C
